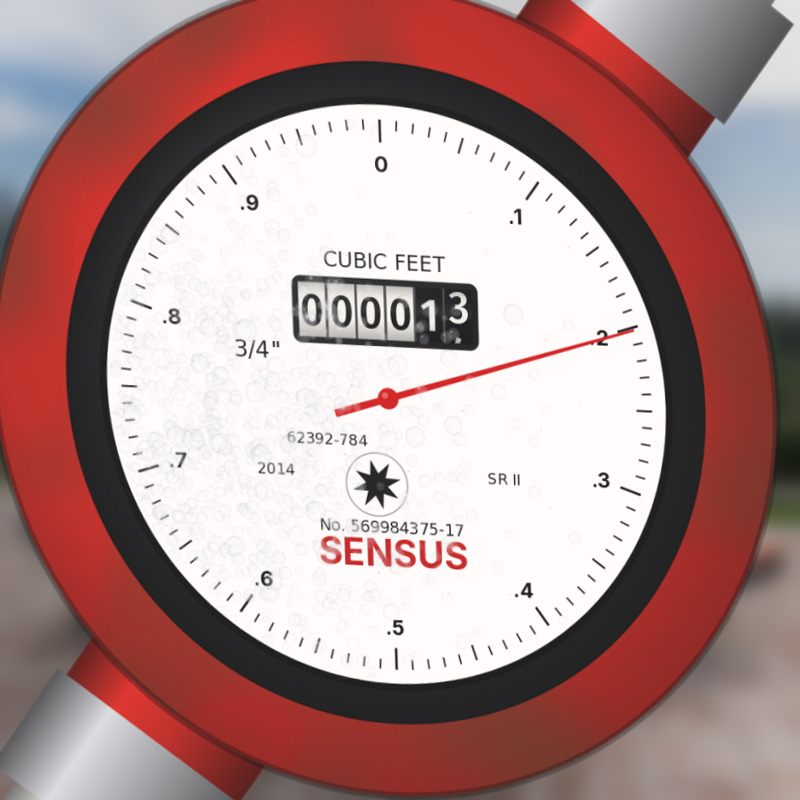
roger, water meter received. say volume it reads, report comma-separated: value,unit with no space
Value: 13.20,ft³
